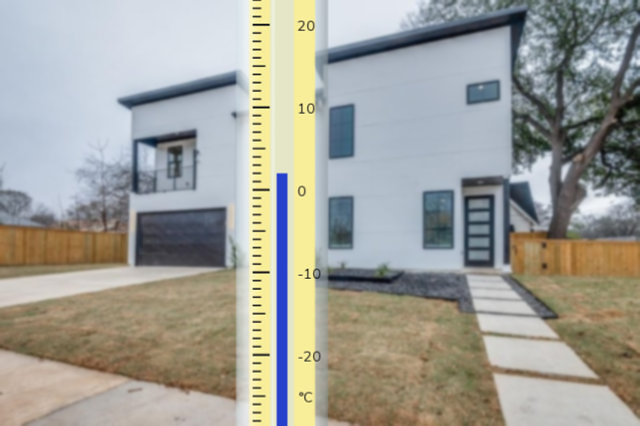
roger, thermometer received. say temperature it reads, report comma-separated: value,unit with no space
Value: 2,°C
